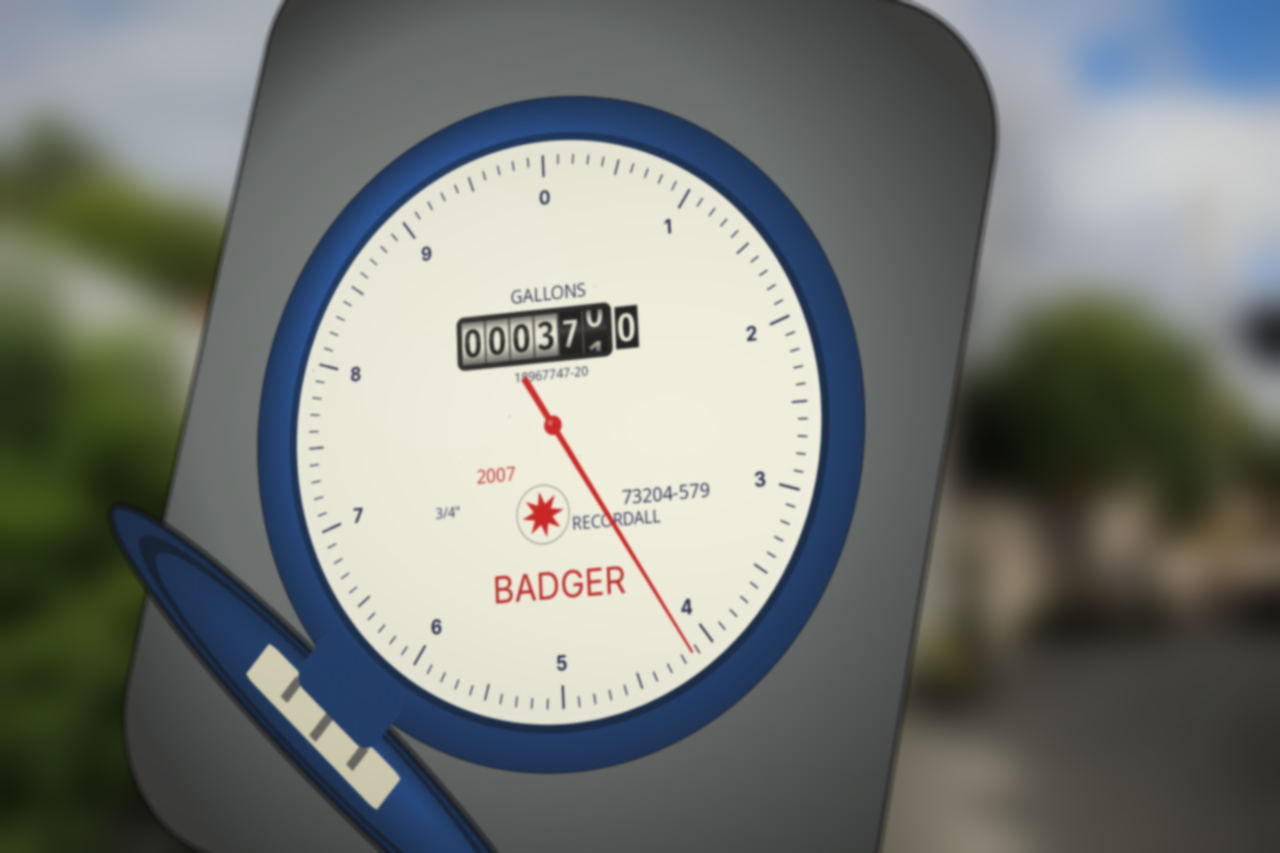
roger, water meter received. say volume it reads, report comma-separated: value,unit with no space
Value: 3704.1,gal
